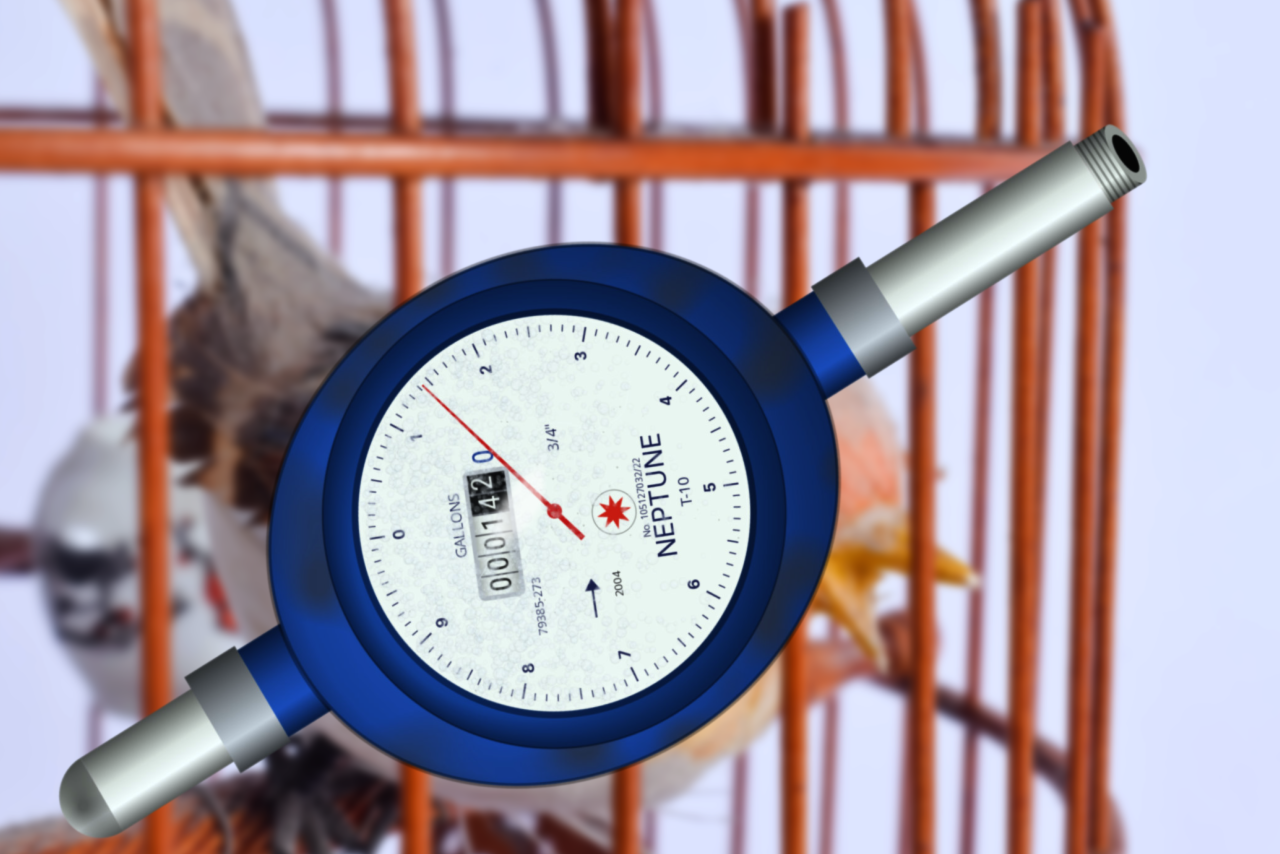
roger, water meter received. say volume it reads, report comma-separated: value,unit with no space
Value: 1421.4,gal
